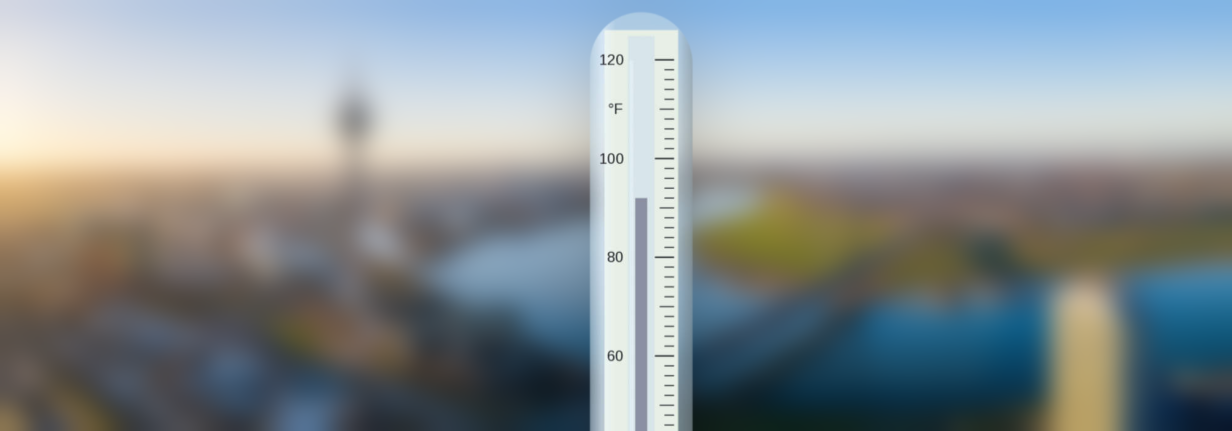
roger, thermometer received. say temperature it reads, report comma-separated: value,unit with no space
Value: 92,°F
